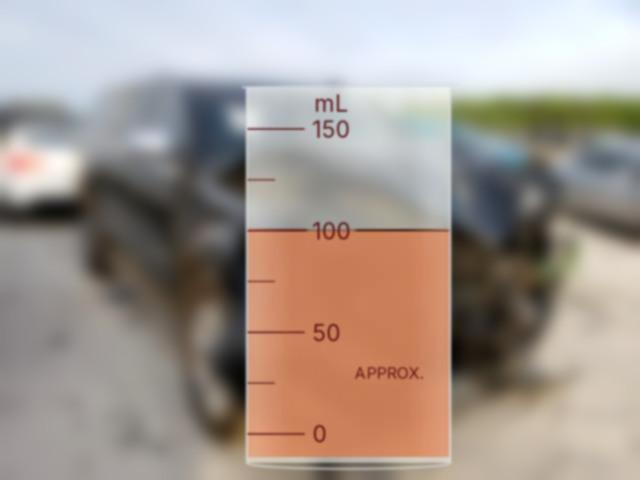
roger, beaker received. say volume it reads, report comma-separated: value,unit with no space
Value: 100,mL
